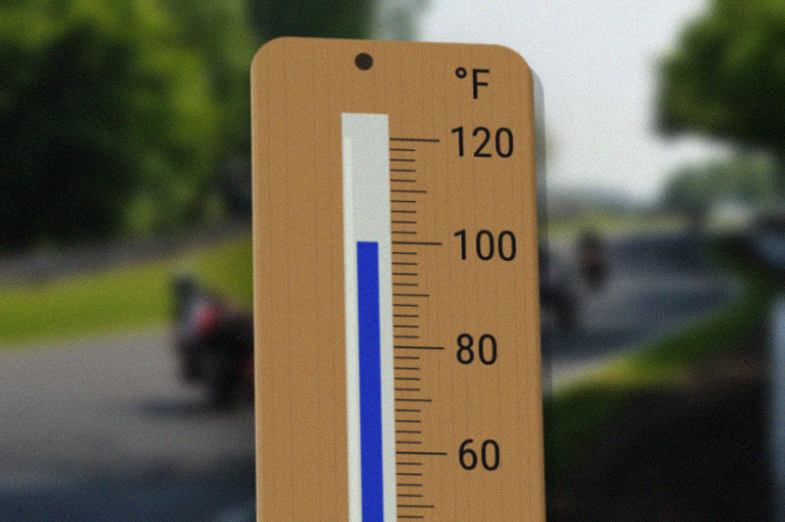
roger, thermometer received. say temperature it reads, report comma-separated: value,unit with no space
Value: 100,°F
